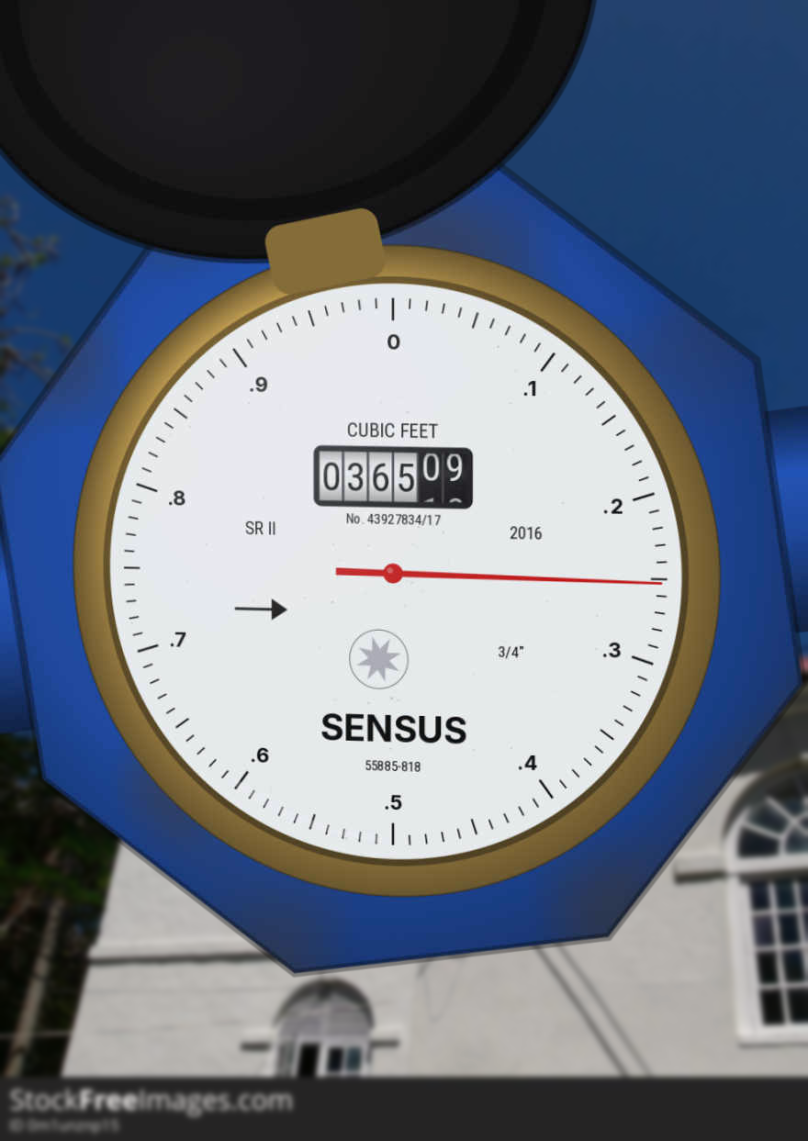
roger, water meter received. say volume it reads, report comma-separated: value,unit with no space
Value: 36509.25,ft³
